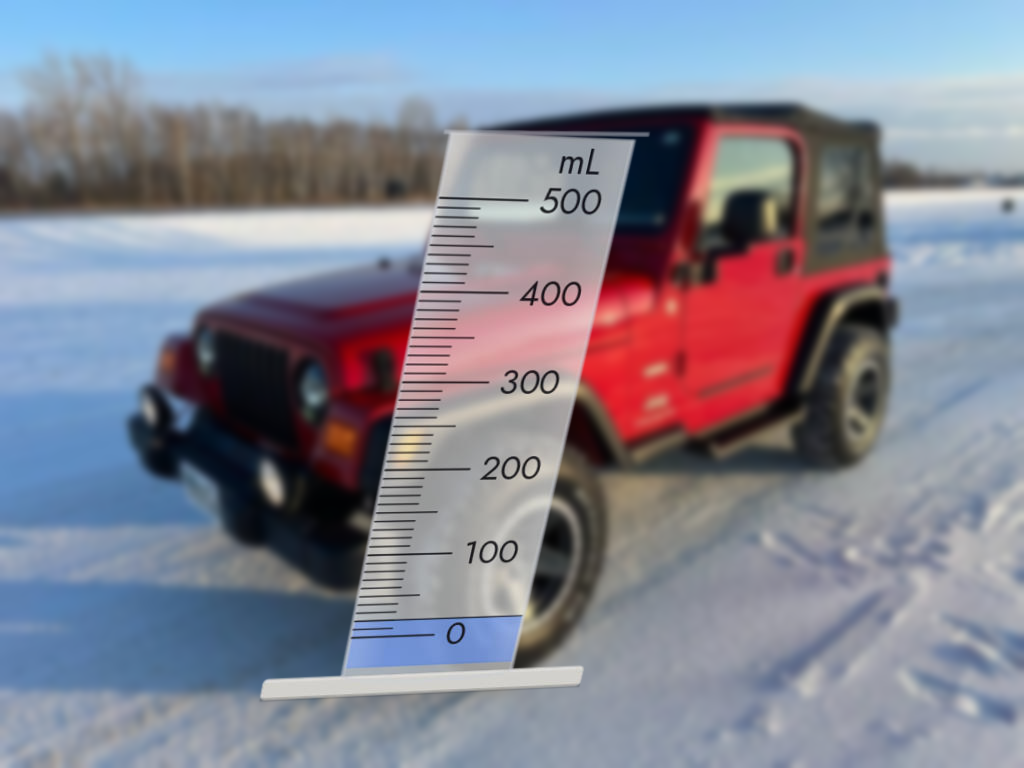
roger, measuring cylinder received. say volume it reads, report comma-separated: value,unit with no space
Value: 20,mL
